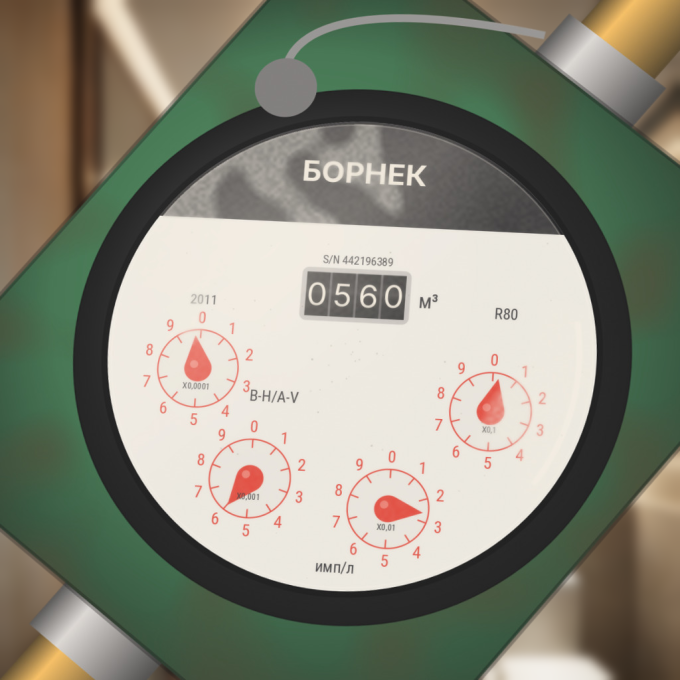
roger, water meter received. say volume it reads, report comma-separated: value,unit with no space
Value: 560.0259,m³
